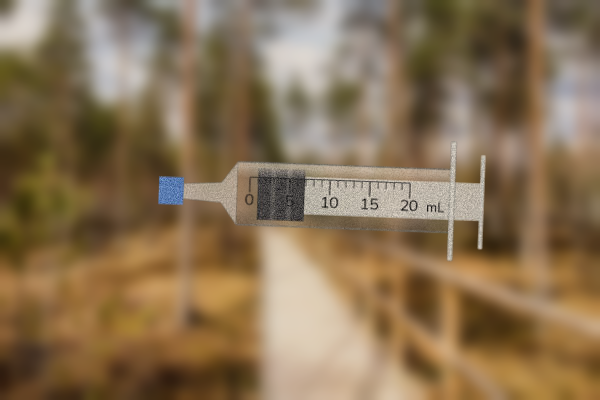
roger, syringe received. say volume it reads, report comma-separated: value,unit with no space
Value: 1,mL
